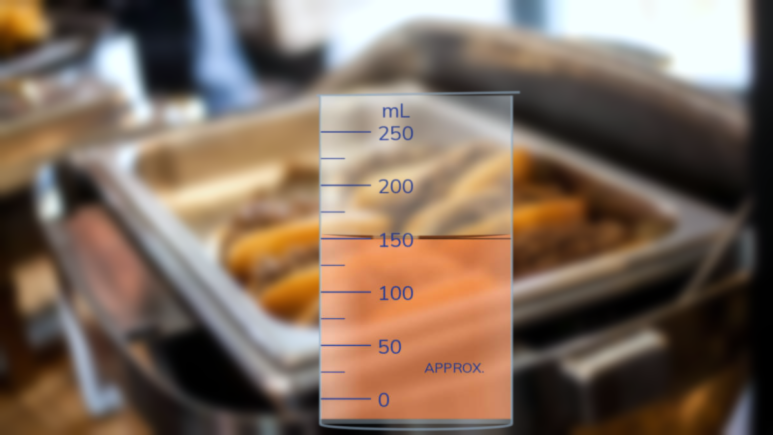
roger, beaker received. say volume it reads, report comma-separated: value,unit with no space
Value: 150,mL
